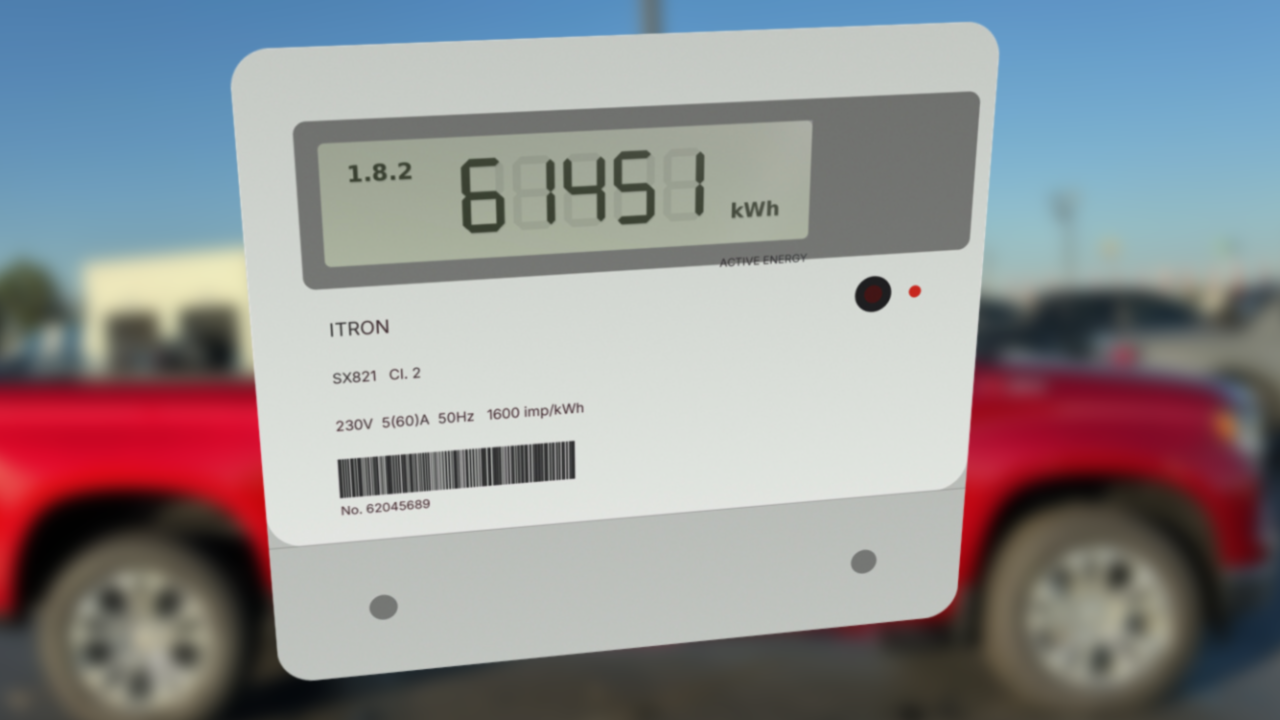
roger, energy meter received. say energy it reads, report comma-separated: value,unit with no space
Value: 61451,kWh
